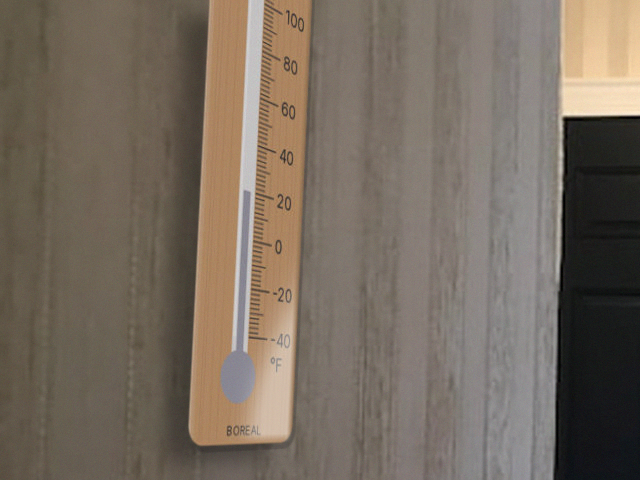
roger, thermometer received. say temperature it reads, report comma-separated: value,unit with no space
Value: 20,°F
